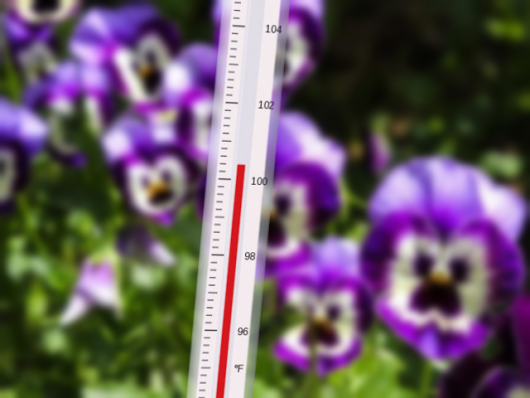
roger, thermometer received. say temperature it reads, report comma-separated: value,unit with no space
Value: 100.4,°F
